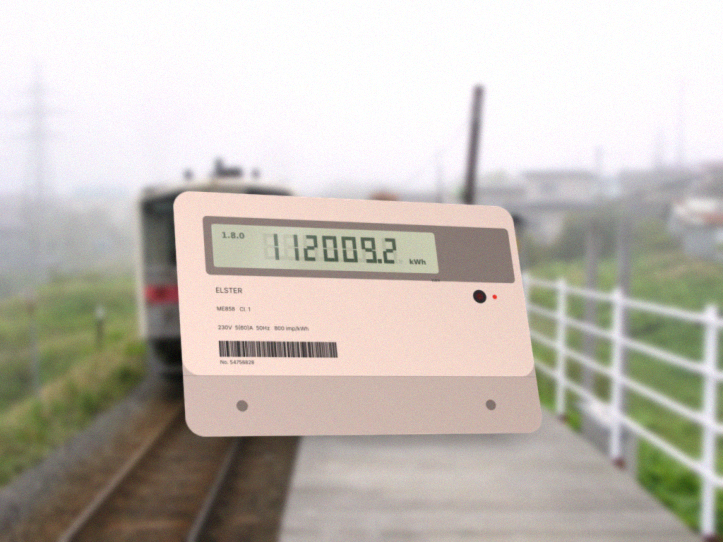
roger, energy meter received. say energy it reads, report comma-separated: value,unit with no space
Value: 112009.2,kWh
